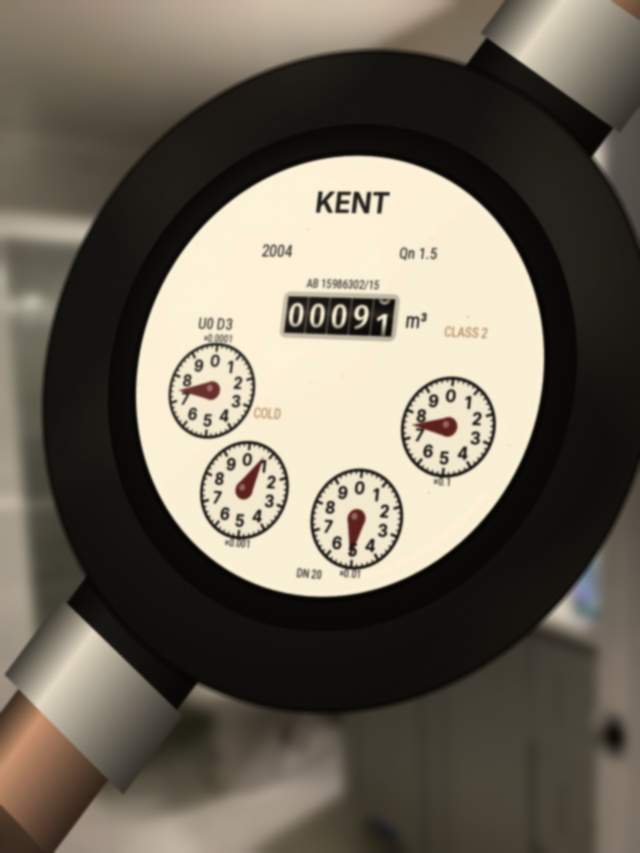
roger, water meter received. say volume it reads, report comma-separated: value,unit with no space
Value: 90.7507,m³
